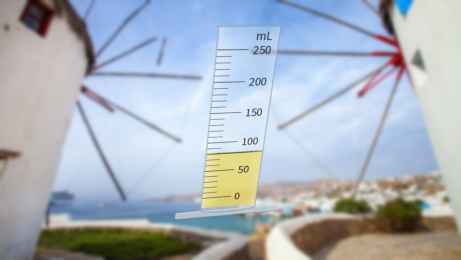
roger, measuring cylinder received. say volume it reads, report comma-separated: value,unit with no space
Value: 80,mL
